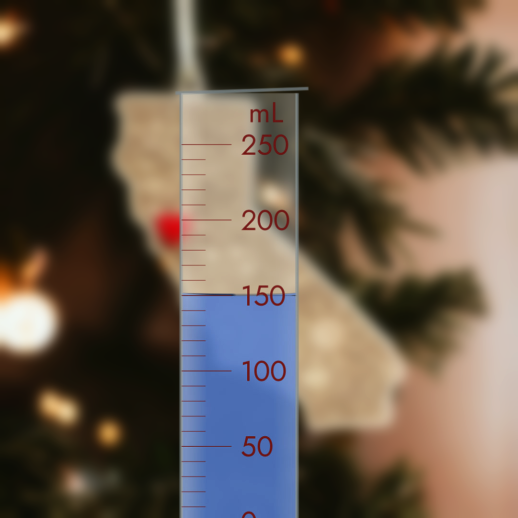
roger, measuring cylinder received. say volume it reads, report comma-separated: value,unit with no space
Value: 150,mL
